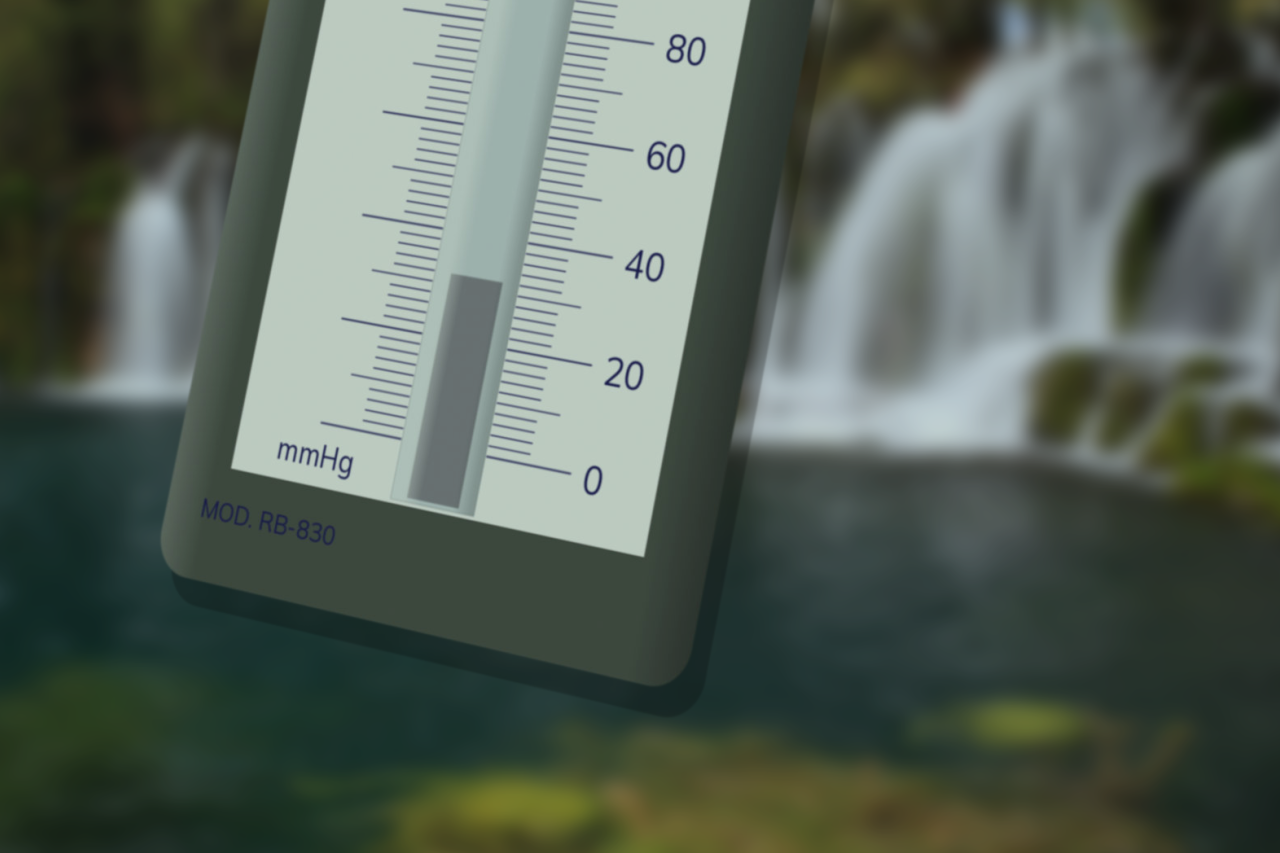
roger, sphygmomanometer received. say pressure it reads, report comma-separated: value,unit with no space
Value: 32,mmHg
